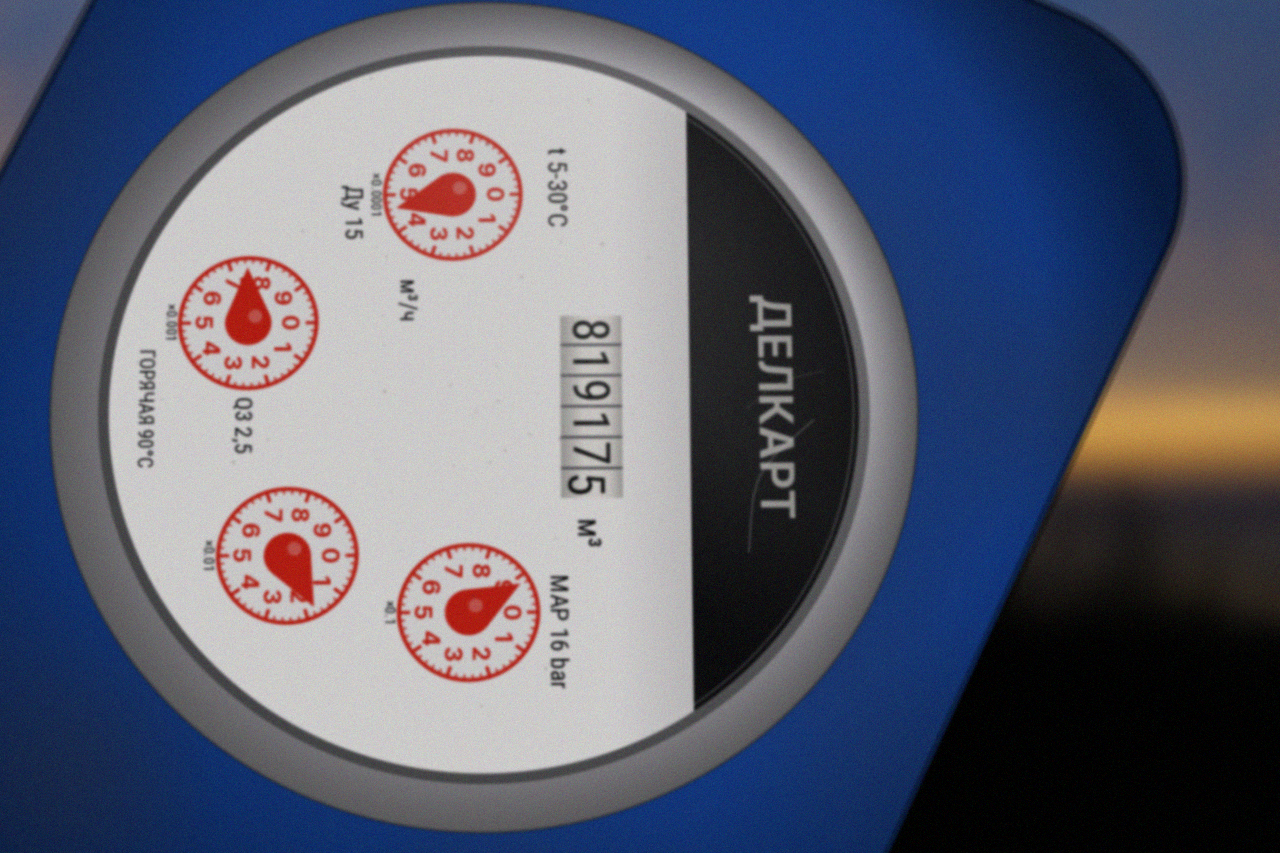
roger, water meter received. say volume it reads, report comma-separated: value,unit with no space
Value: 819174.9174,m³
